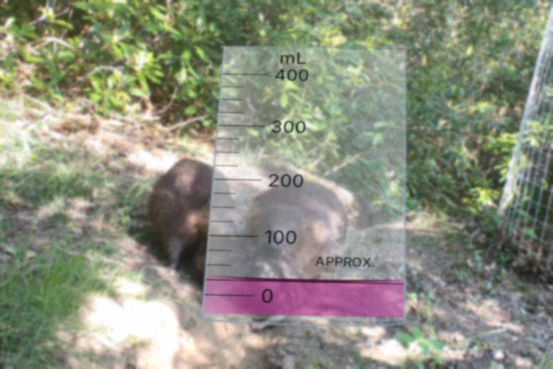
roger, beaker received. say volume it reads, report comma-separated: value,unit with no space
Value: 25,mL
